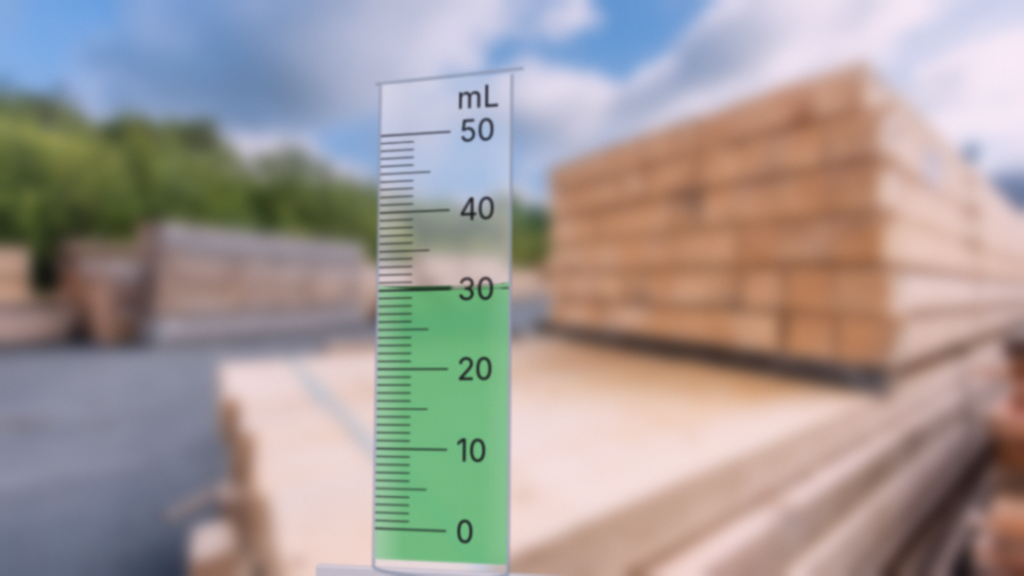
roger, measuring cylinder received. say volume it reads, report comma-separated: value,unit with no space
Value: 30,mL
